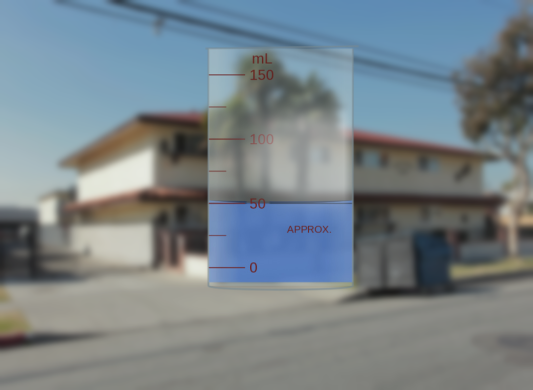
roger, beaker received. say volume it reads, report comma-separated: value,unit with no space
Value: 50,mL
